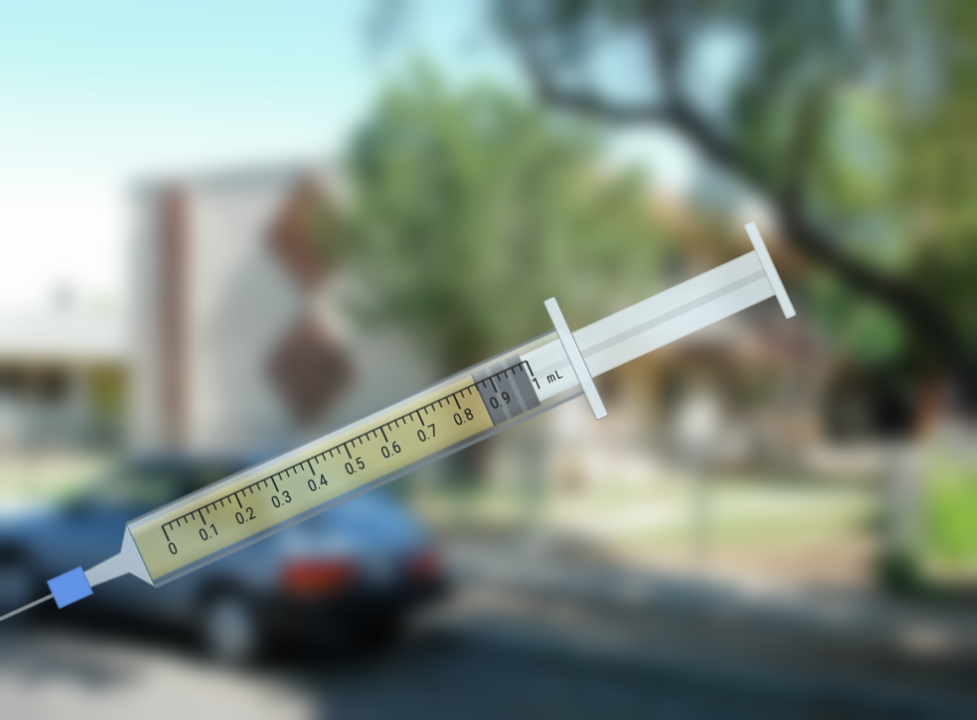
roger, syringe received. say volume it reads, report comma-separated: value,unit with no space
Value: 0.86,mL
